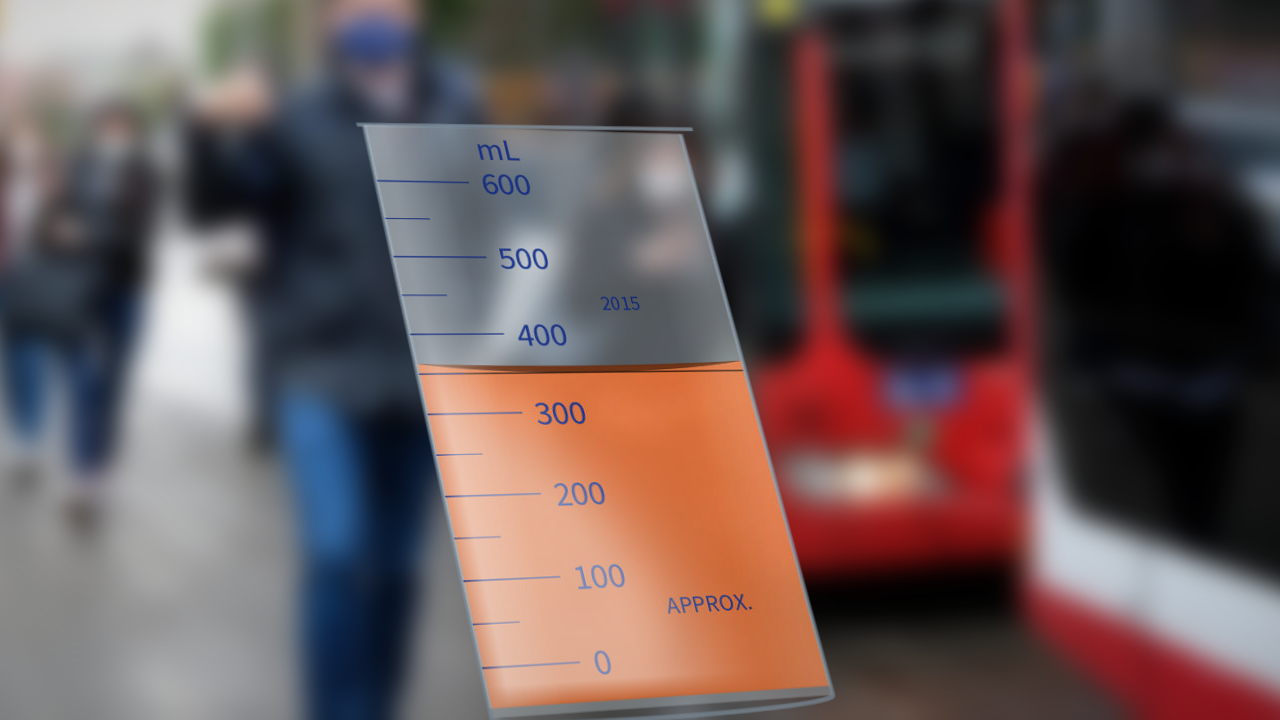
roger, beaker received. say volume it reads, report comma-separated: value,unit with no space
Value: 350,mL
